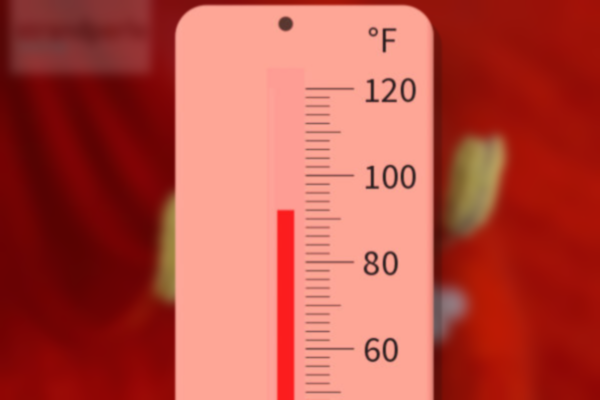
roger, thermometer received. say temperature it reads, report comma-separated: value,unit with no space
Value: 92,°F
